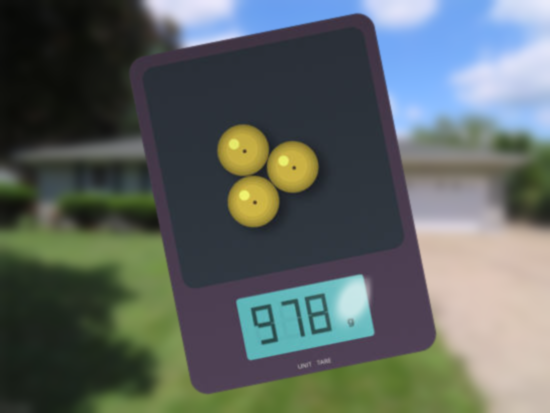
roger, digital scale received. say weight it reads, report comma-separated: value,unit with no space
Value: 978,g
